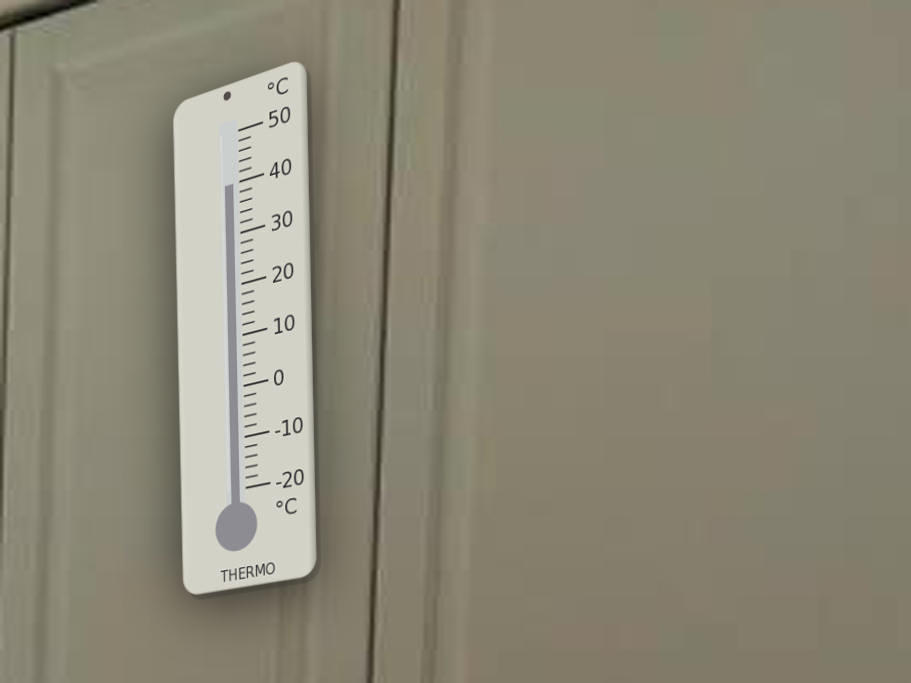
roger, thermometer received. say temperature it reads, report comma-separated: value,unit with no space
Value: 40,°C
